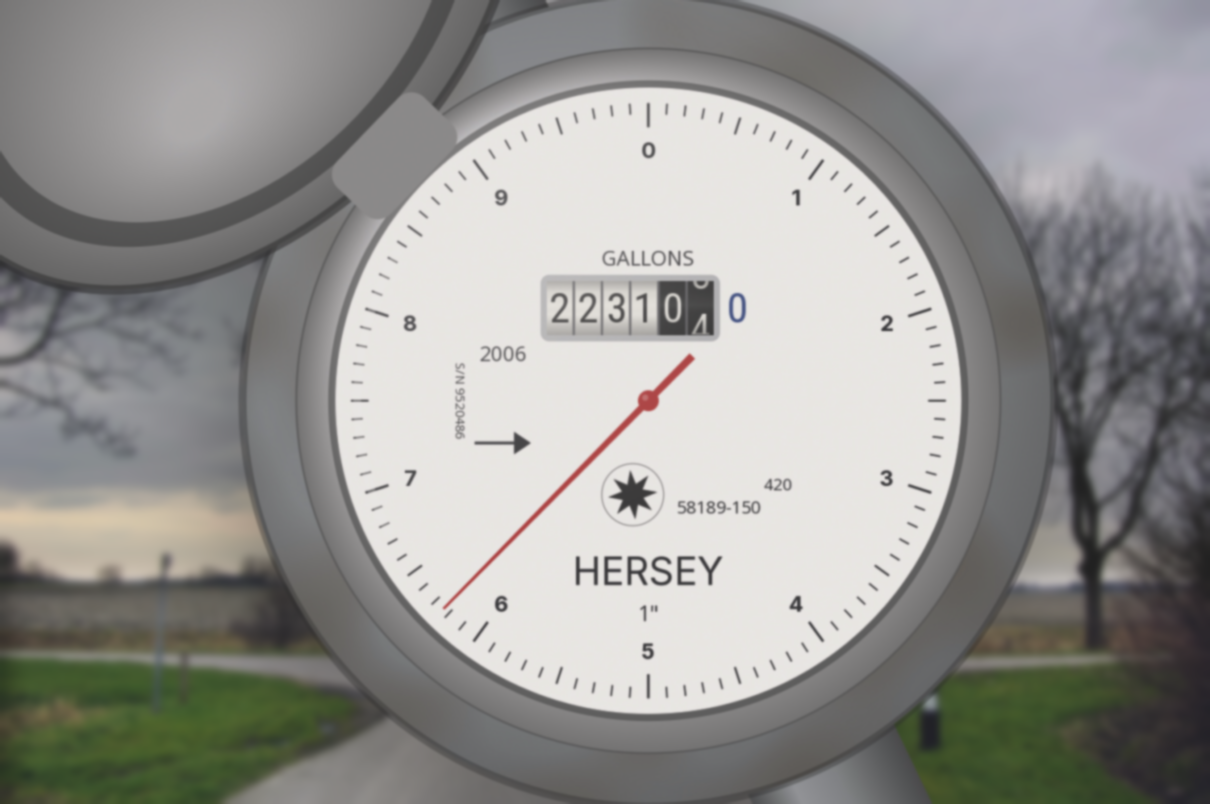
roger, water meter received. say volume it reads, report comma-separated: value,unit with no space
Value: 2231036.2,gal
